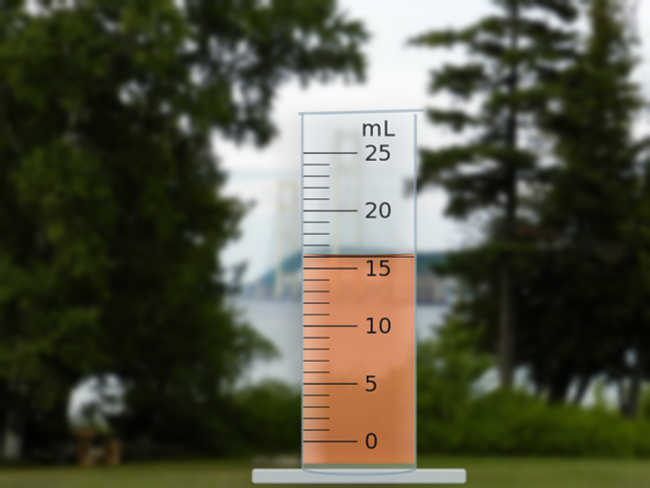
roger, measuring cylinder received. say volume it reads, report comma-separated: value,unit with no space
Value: 16,mL
